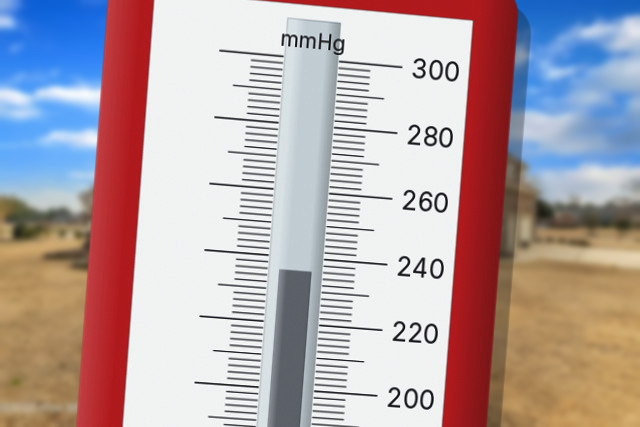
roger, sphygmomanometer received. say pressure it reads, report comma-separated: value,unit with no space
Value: 236,mmHg
